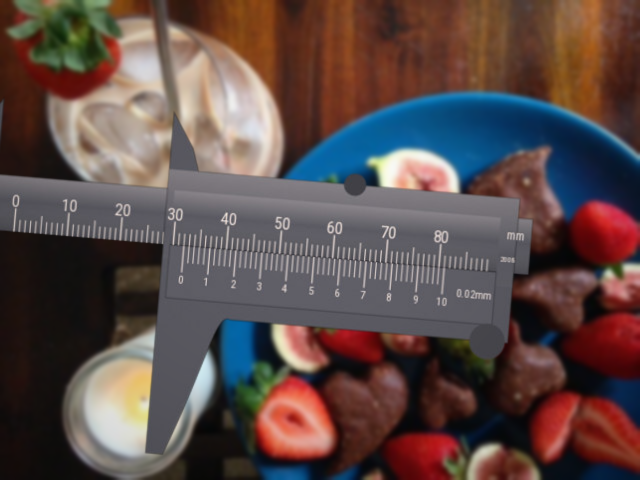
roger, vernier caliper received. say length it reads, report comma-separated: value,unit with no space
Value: 32.0,mm
